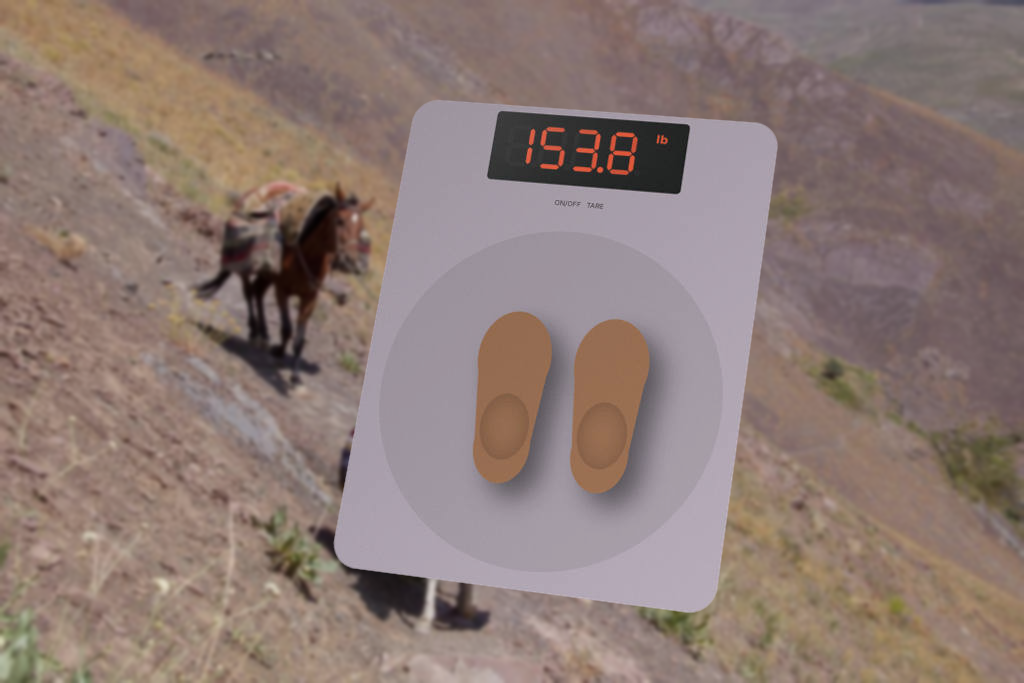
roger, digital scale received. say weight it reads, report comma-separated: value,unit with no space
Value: 153.8,lb
